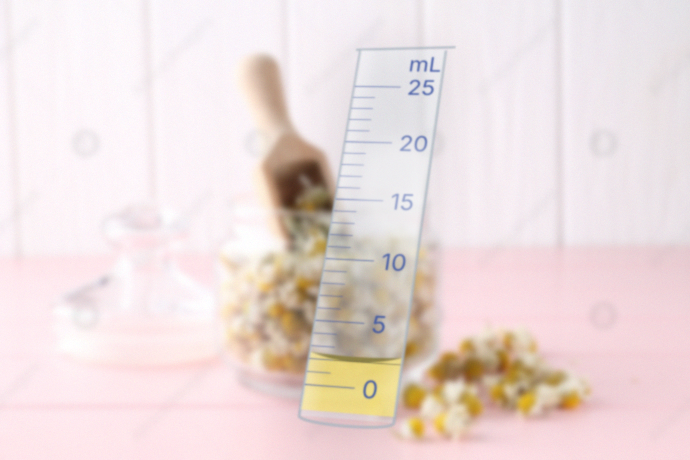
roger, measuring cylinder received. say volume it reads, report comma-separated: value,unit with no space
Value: 2,mL
